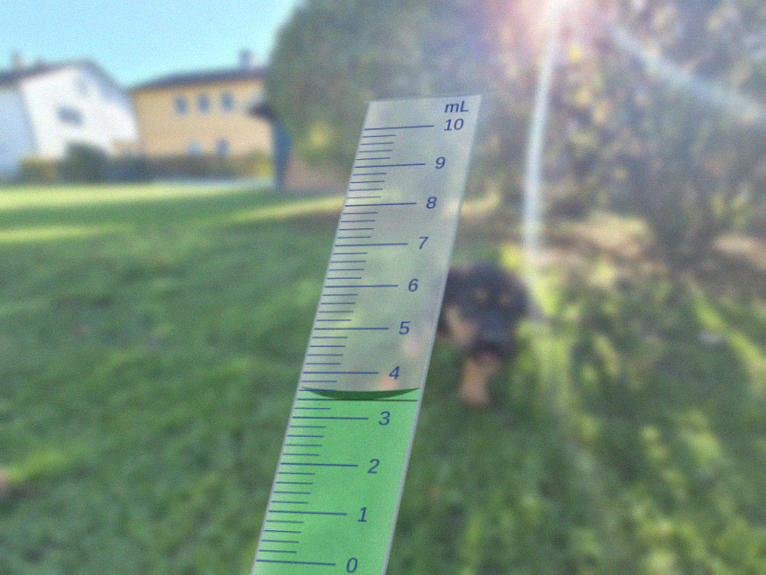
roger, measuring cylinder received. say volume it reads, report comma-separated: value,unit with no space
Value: 3.4,mL
